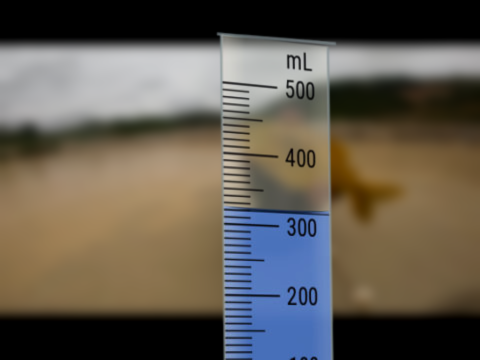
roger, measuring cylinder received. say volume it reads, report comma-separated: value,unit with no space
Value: 320,mL
